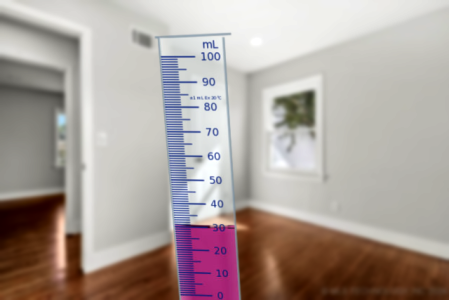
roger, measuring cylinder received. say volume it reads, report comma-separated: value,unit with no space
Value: 30,mL
